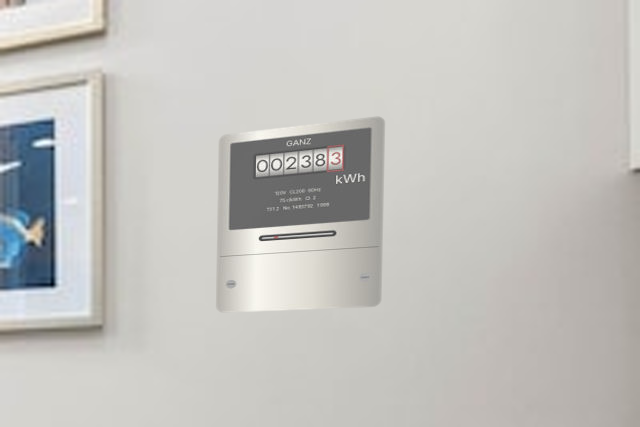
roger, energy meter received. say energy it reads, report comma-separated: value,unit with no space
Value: 238.3,kWh
